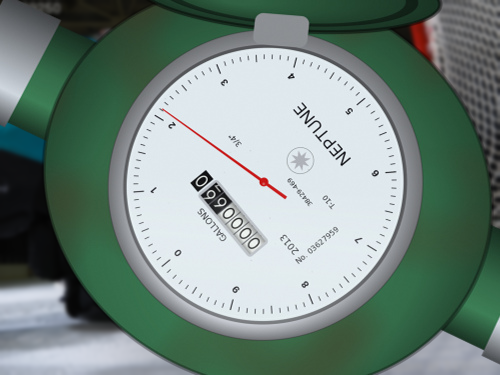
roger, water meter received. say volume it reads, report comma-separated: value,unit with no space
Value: 662.1,gal
